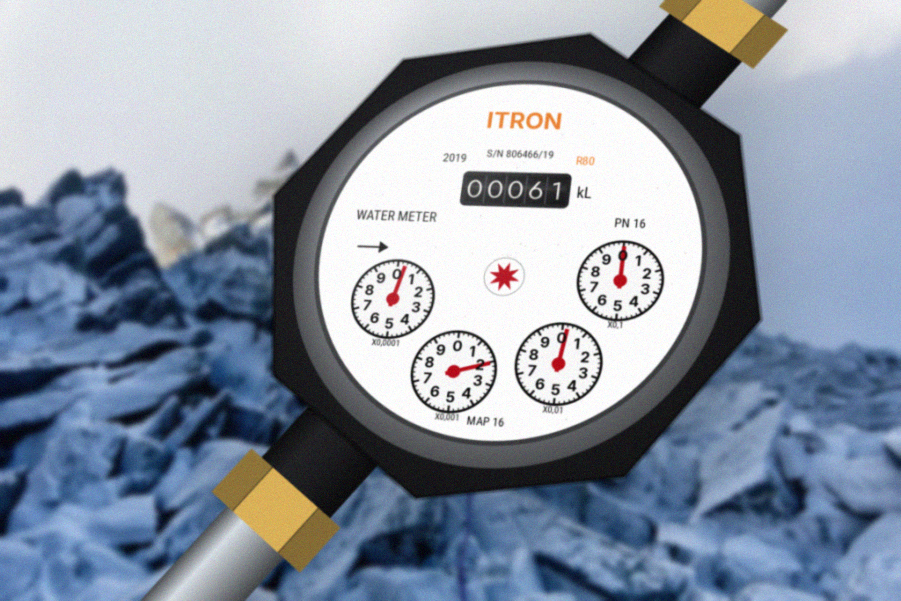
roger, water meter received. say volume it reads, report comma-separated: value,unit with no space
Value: 61.0020,kL
